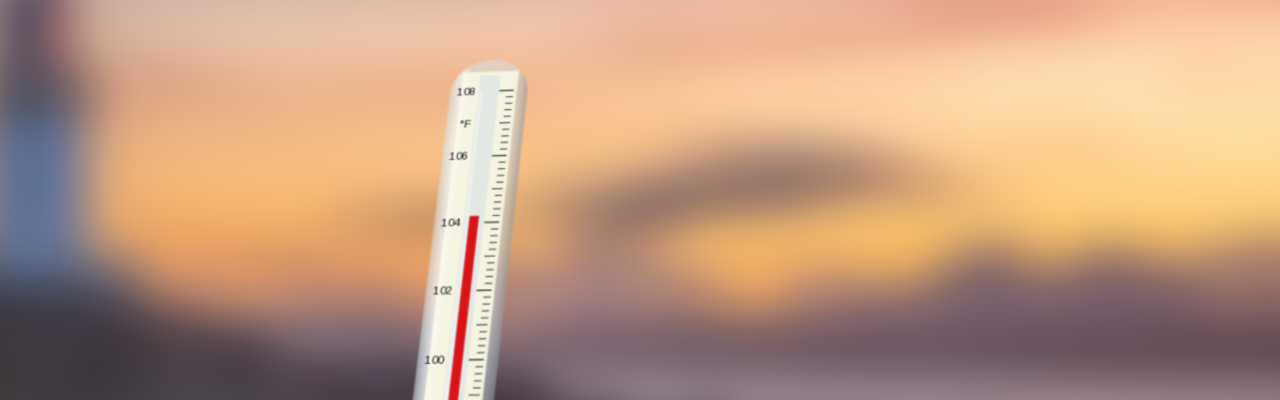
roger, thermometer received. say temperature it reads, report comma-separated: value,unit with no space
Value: 104.2,°F
